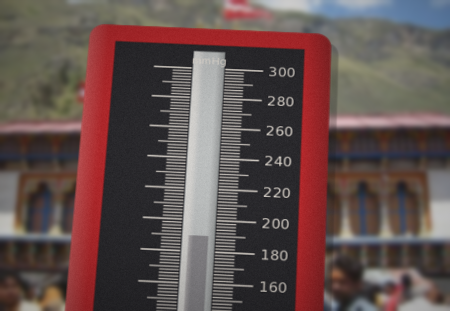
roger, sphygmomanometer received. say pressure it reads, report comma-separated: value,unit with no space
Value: 190,mmHg
